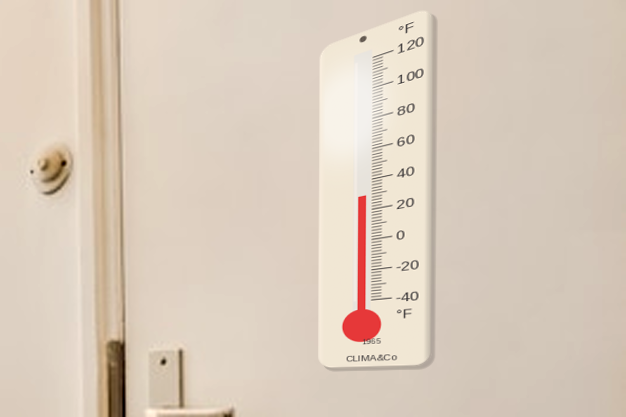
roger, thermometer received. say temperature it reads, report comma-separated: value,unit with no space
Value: 30,°F
